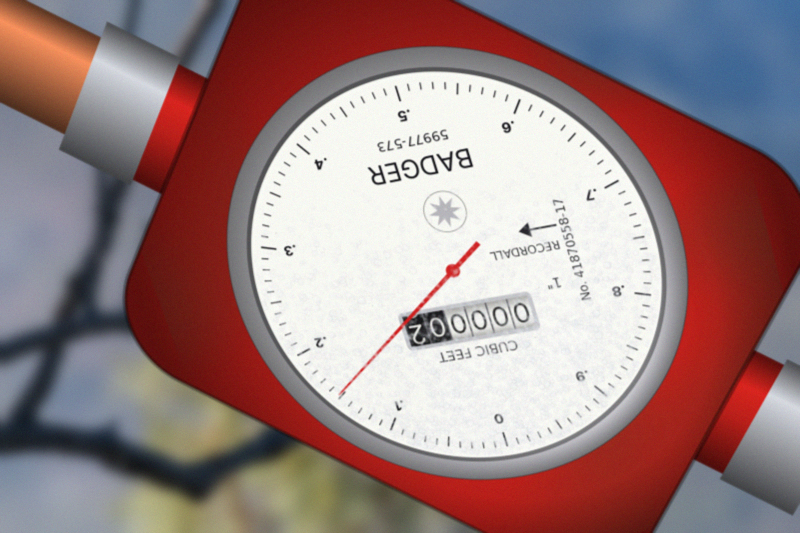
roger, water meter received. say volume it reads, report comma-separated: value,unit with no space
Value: 2.15,ft³
